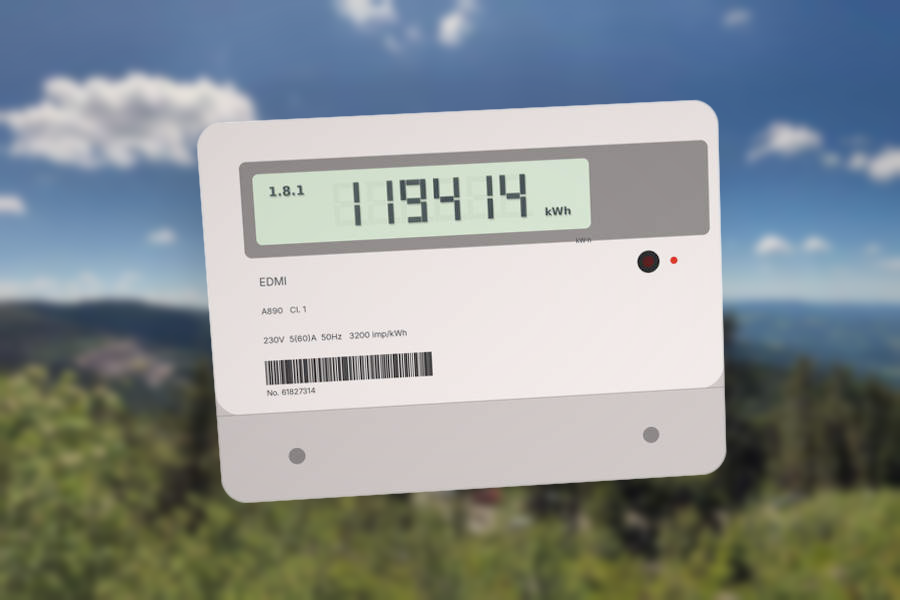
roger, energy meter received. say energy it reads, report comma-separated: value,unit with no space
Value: 119414,kWh
